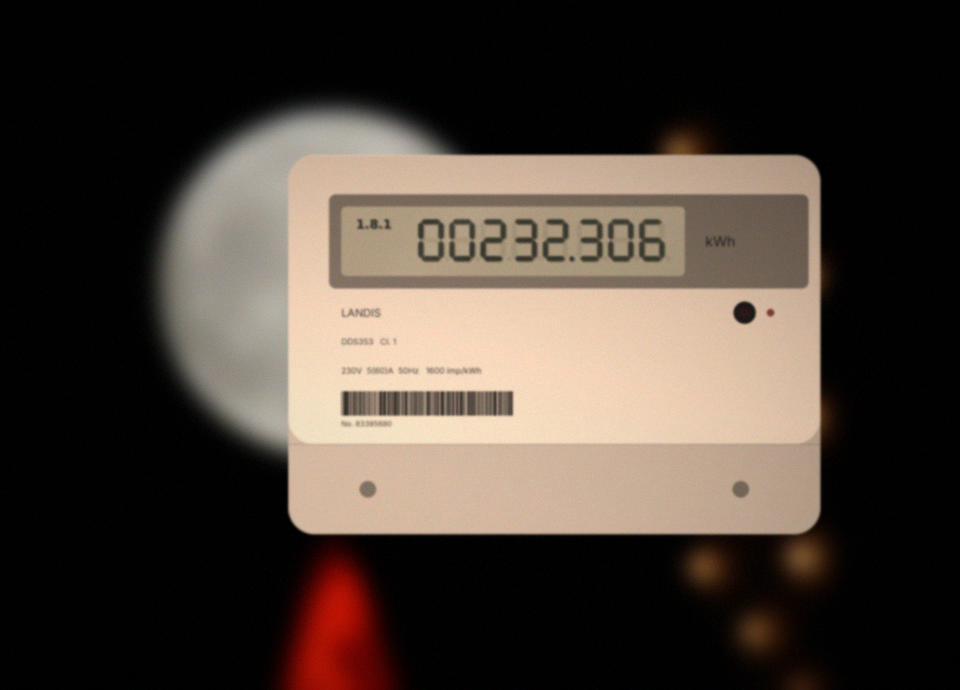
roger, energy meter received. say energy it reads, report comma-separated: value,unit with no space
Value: 232.306,kWh
